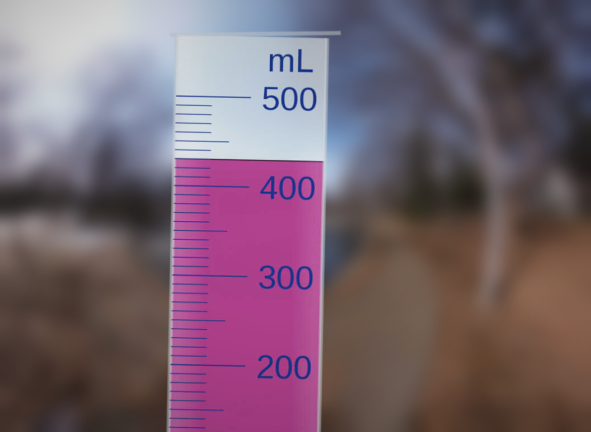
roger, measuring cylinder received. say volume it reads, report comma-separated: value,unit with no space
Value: 430,mL
